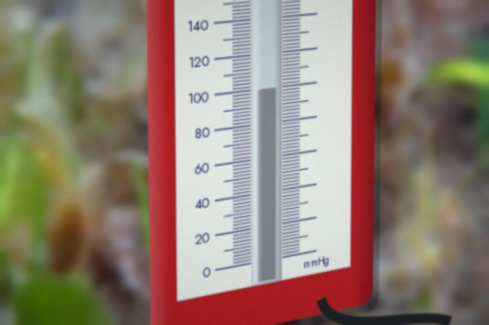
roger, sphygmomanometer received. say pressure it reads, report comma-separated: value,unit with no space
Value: 100,mmHg
